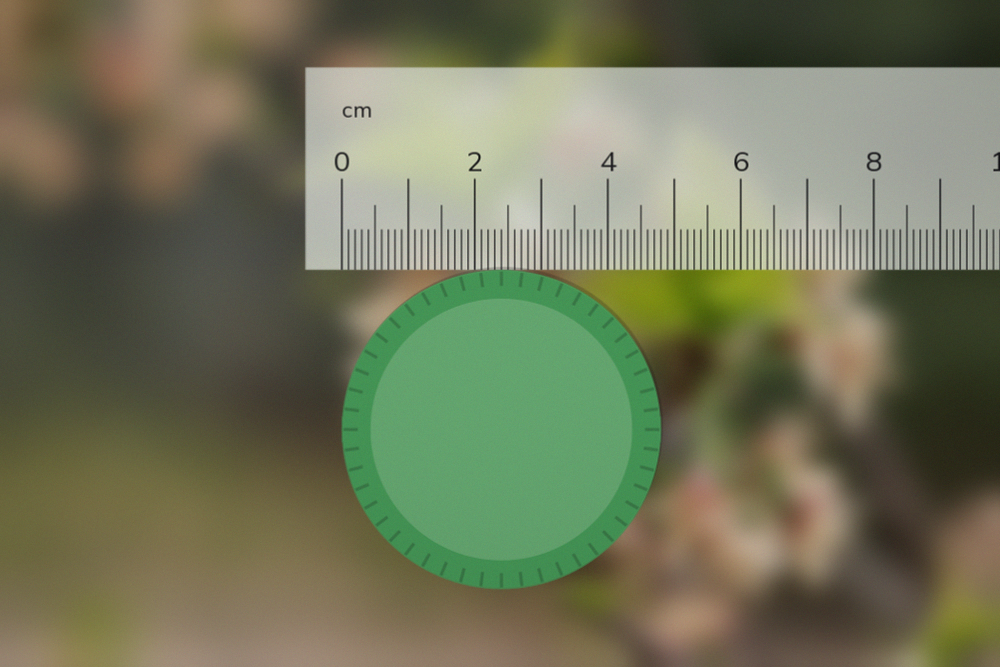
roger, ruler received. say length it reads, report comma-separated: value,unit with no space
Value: 4.8,cm
